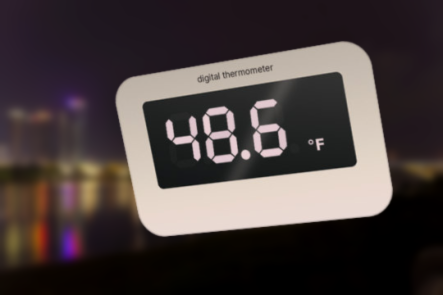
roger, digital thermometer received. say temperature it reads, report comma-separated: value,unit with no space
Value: 48.6,°F
